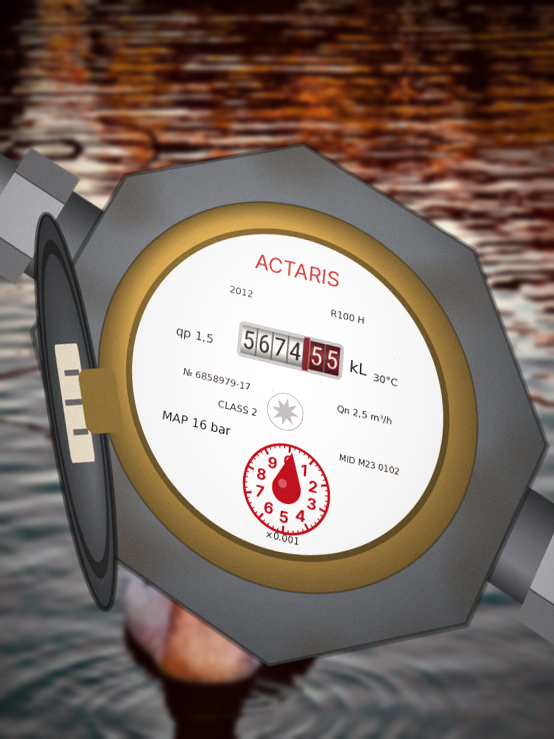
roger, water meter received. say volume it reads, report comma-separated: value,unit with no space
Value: 5674.550,kL
